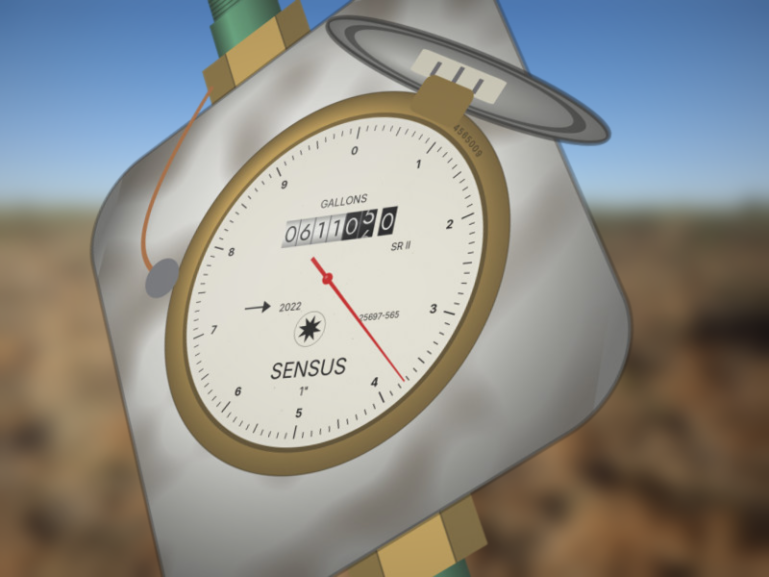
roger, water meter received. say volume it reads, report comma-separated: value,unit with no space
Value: 611053.7,gal
